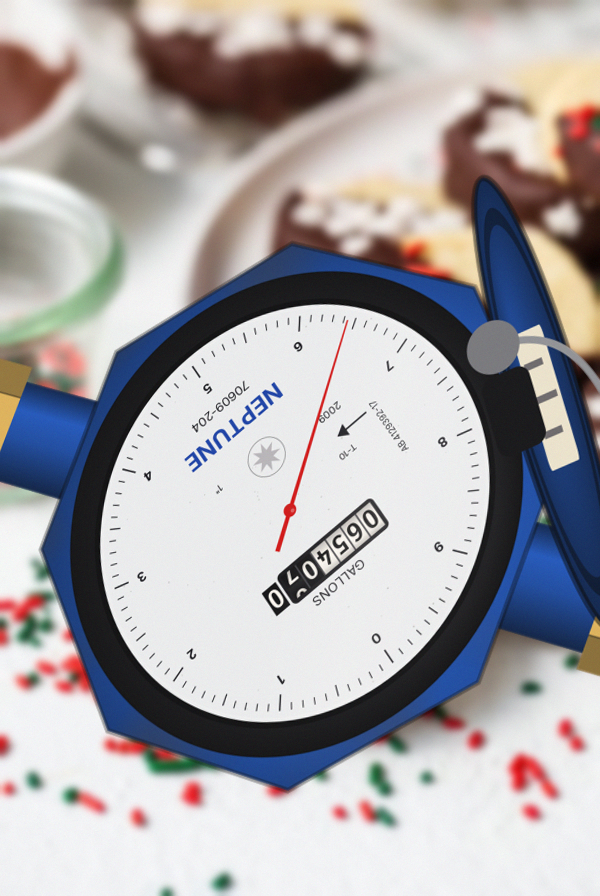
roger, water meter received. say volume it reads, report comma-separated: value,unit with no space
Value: 654066.4,gal
